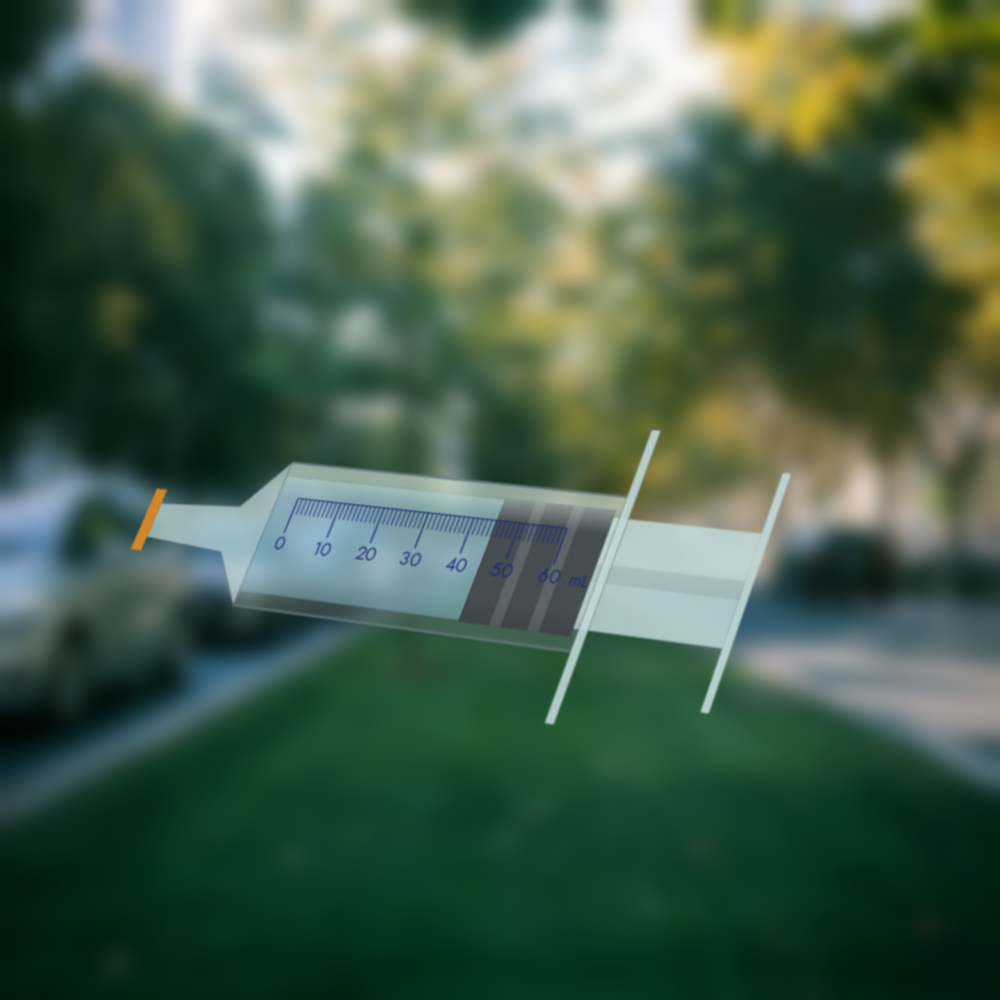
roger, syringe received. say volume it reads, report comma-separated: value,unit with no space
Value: 45,mL
